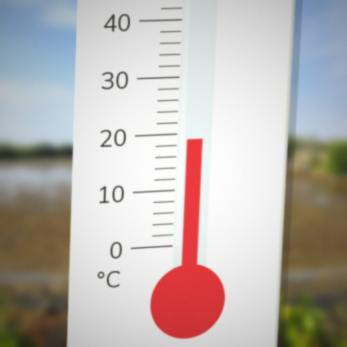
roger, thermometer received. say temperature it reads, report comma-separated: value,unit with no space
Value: 19,°C
